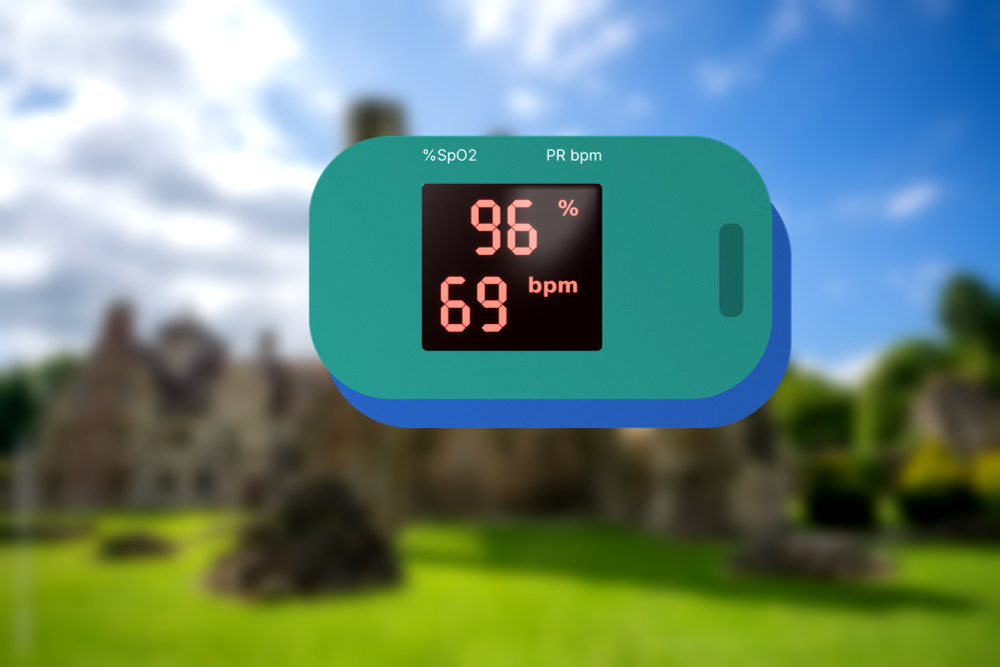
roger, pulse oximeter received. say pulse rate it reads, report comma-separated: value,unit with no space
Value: 69,bpm
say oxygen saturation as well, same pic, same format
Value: 96,%
